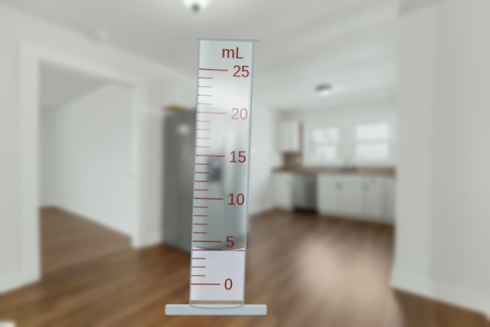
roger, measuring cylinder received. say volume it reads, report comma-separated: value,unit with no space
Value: 4,mL
